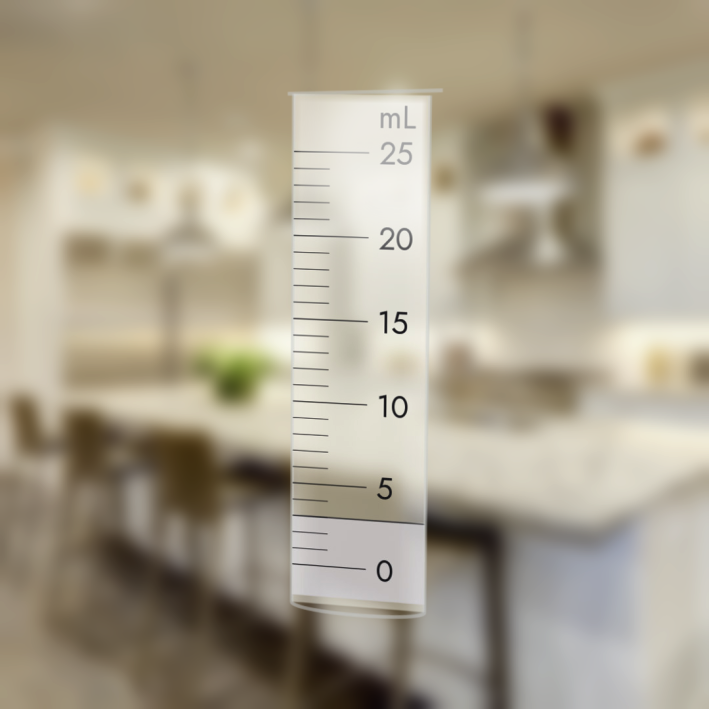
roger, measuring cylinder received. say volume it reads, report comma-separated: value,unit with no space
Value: 3,mL
